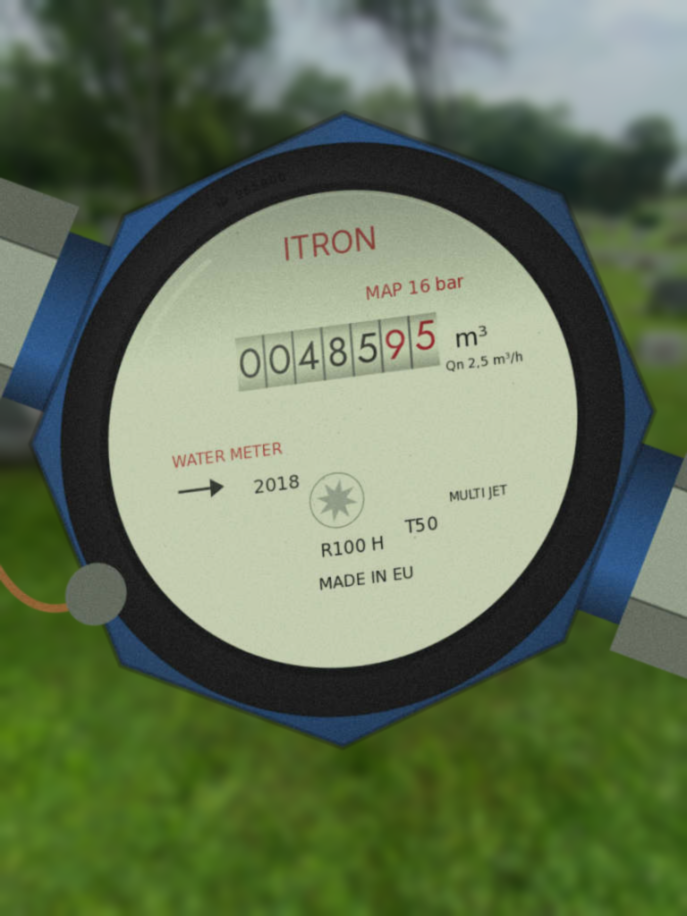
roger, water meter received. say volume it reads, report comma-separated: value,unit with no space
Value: 485.95,m³
